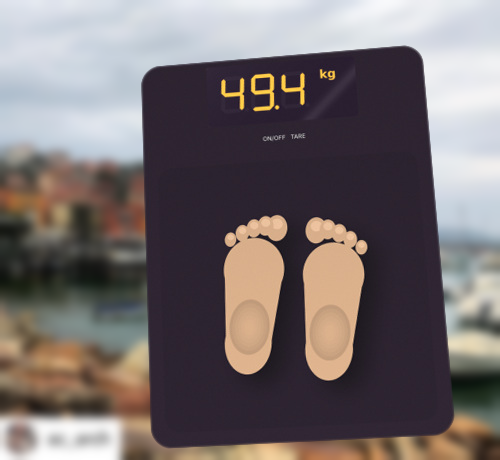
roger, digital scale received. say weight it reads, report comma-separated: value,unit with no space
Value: 49.4,kg
